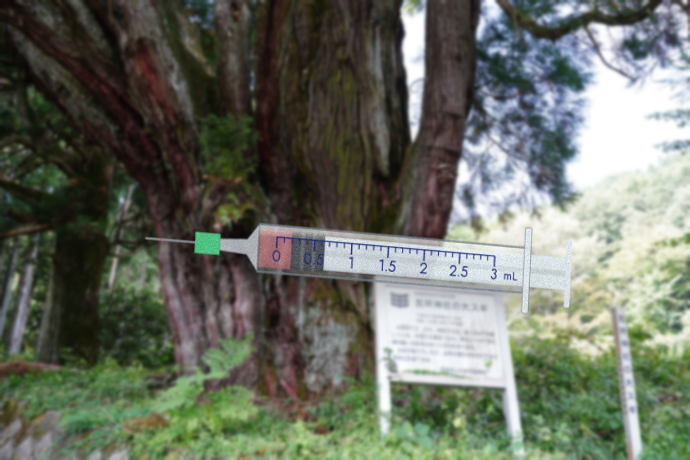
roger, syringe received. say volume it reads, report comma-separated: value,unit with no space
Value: 0.2,mL
